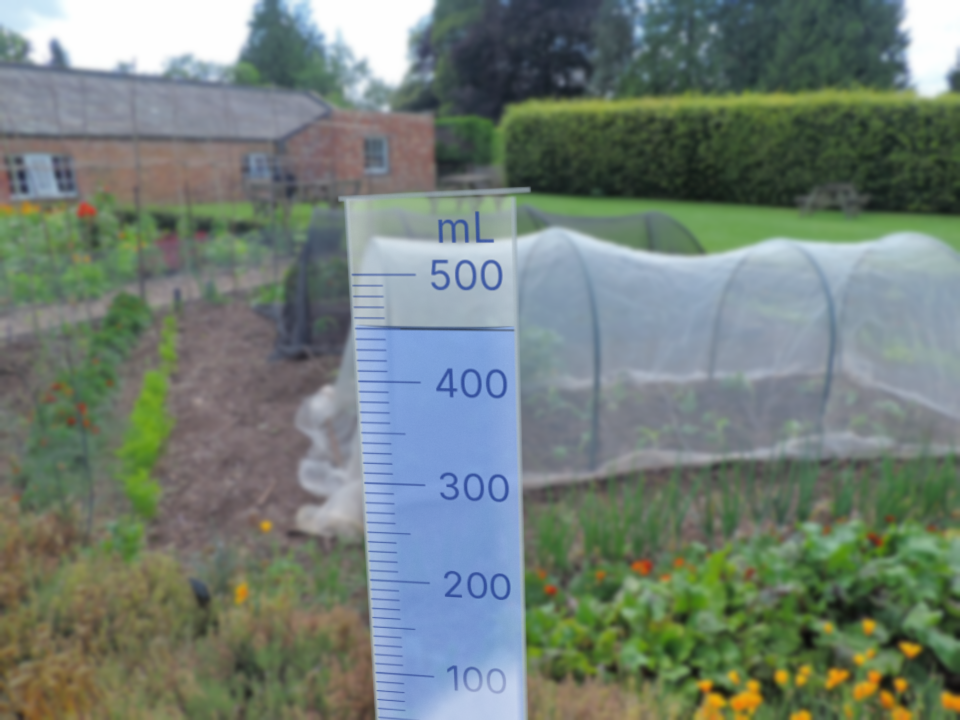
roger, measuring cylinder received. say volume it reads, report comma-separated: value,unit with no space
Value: 450,mL
